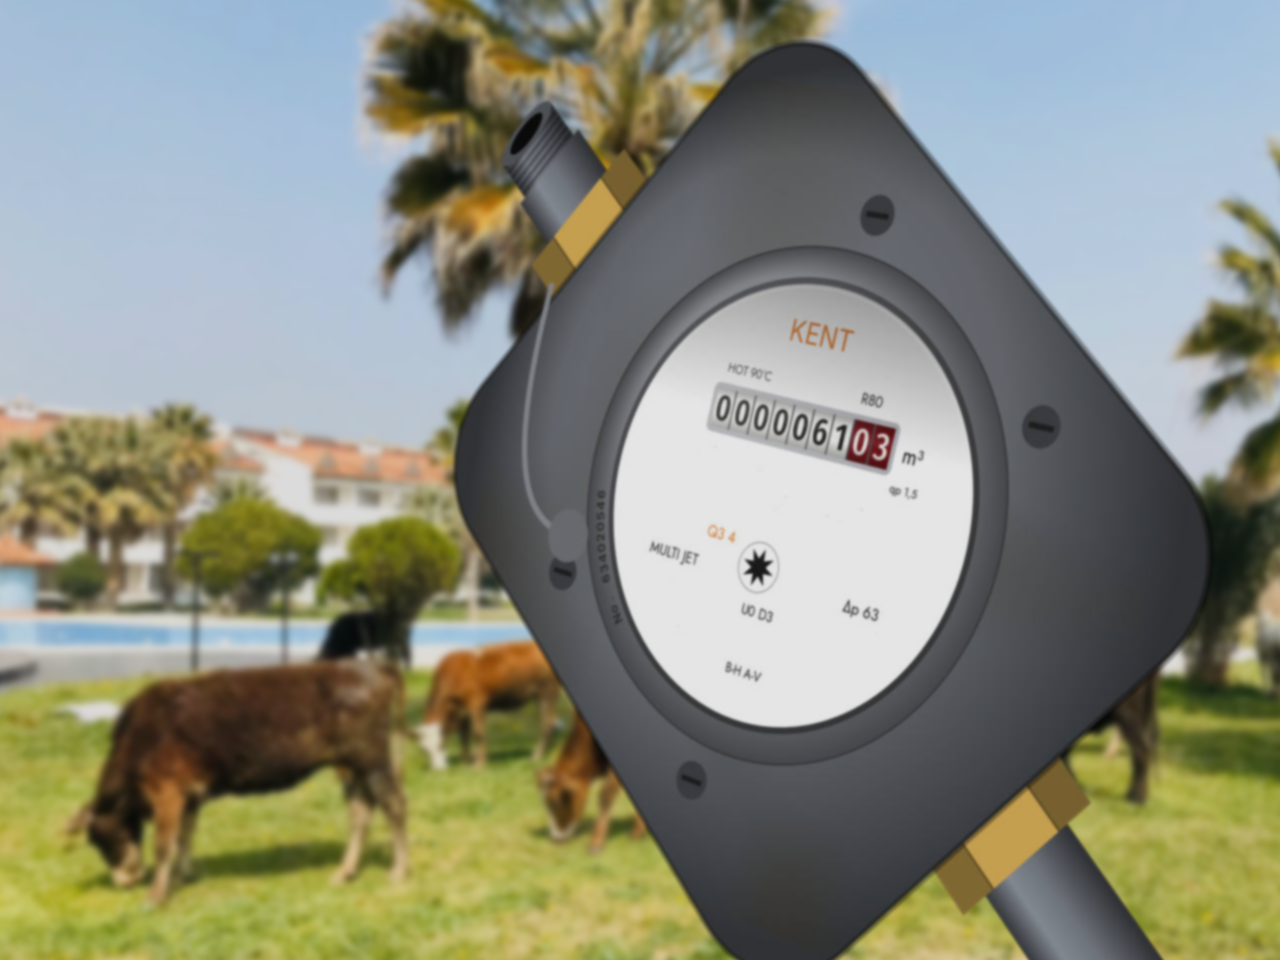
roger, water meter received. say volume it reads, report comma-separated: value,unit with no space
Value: 61.03,m³
